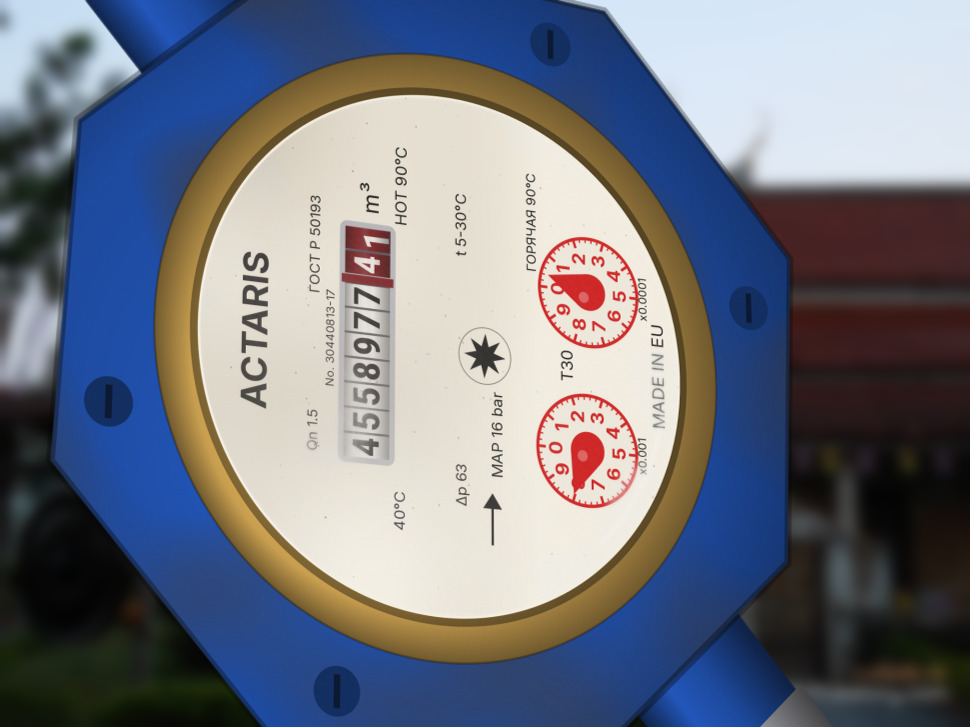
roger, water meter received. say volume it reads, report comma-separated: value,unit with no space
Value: 4558977.4080,m³
